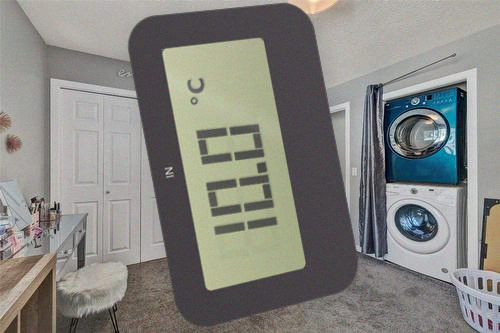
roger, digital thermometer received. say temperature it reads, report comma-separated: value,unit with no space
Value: 10.0,°C
